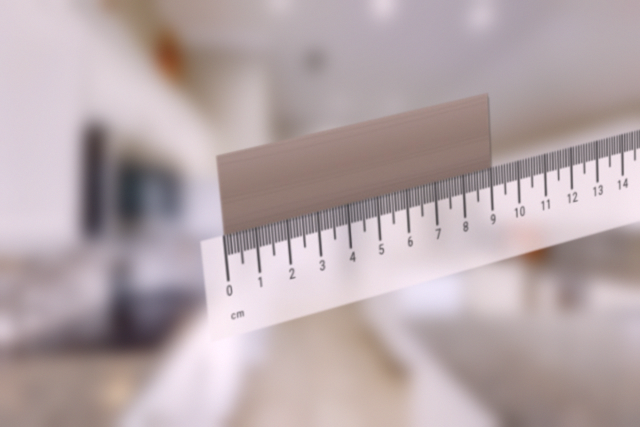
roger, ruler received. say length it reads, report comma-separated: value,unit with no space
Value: 9,cm
